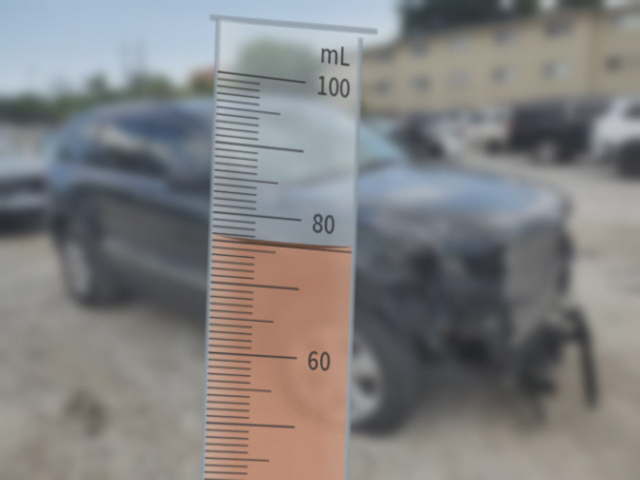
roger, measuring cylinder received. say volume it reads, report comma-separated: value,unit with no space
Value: 76,mL
